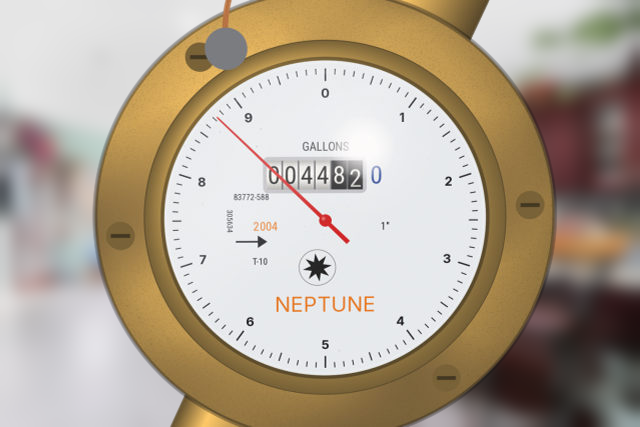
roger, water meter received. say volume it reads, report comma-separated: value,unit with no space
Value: 44818.7,gal
